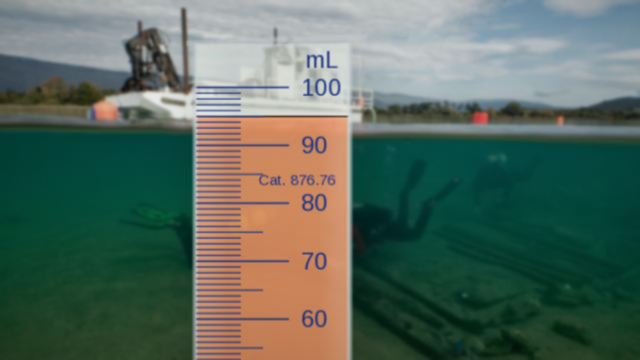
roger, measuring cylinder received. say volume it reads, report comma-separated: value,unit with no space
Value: 95,mL
